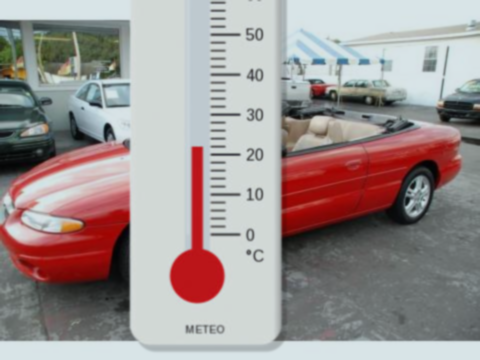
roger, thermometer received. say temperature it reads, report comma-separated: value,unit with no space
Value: 22,°C
